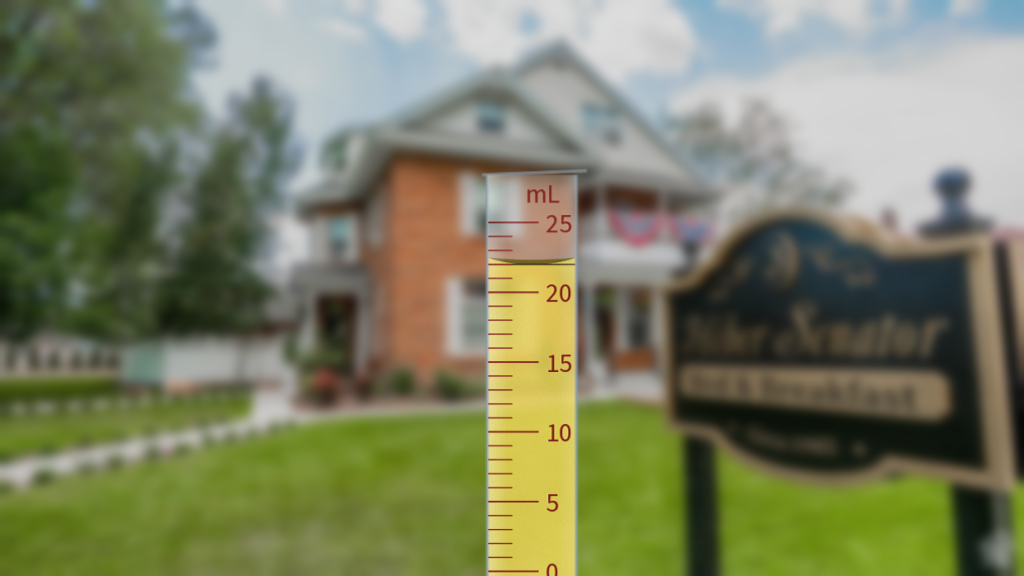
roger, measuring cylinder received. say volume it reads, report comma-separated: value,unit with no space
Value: 22,mL
